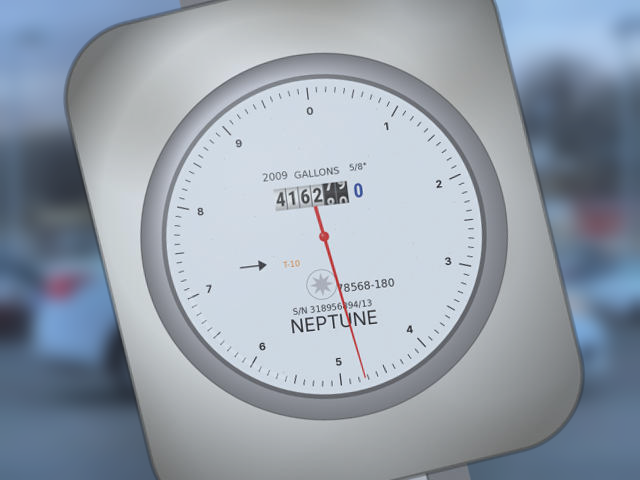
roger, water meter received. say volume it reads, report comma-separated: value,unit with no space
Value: 4162794.7,gal
